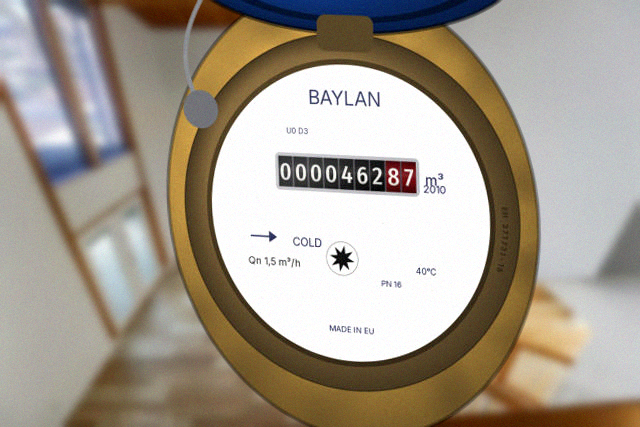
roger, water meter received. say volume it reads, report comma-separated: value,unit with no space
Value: 462.87,m³
